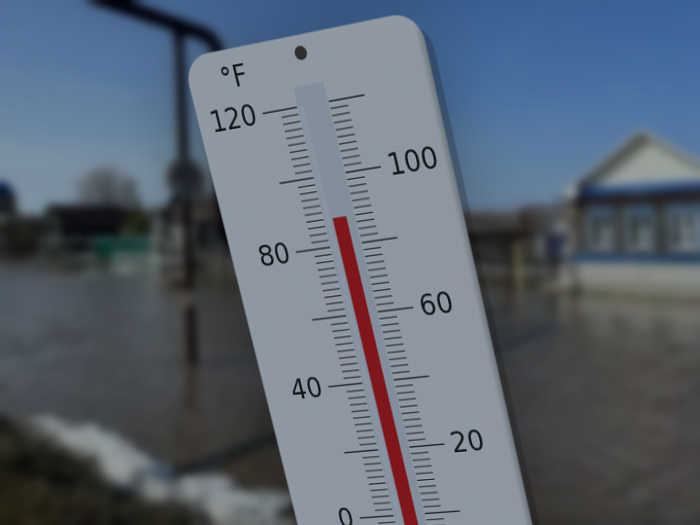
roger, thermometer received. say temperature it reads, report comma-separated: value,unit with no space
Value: 88,°F
